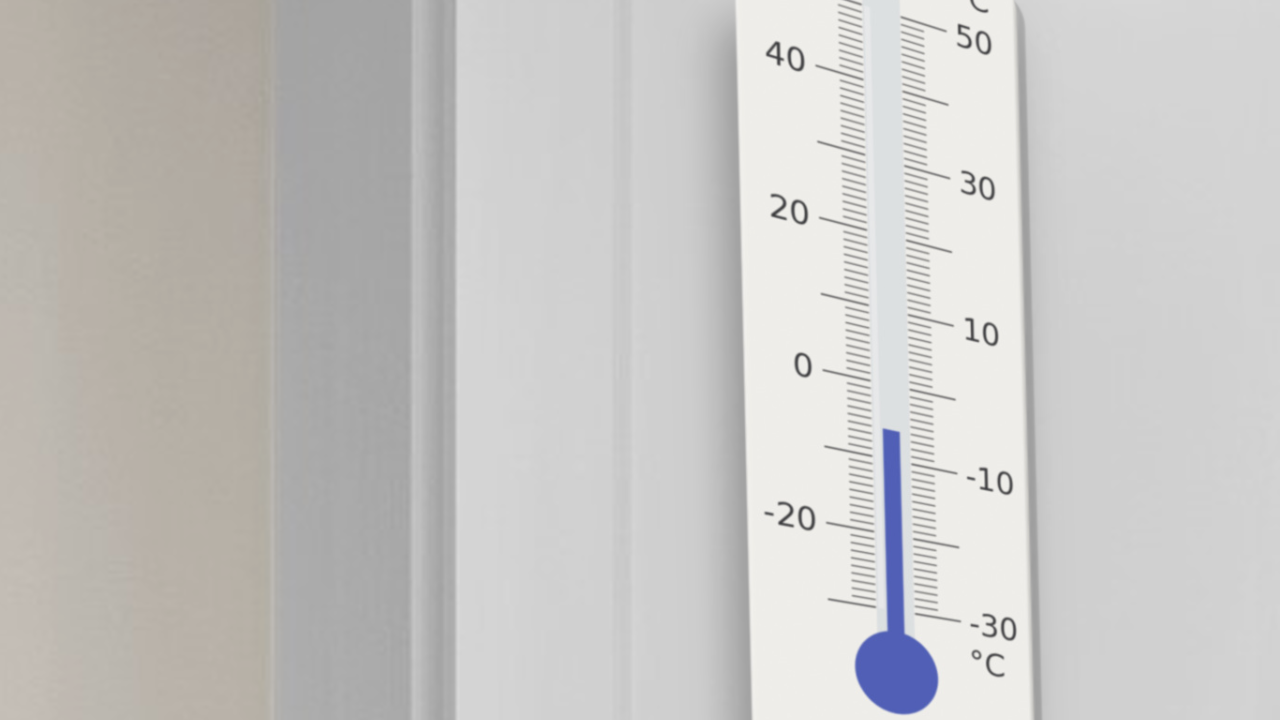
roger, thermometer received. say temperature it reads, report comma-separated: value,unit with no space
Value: -6,°C
